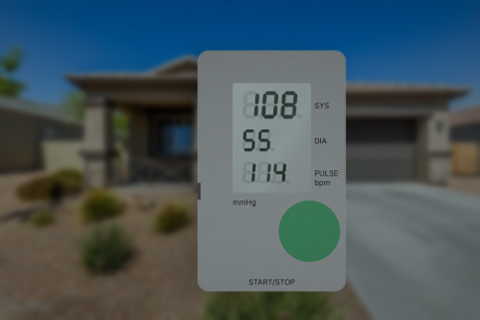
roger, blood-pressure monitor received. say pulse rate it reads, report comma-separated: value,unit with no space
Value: 114,bpm
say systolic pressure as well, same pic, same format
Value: 108,mmHg
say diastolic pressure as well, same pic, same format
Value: 55,mmHg
